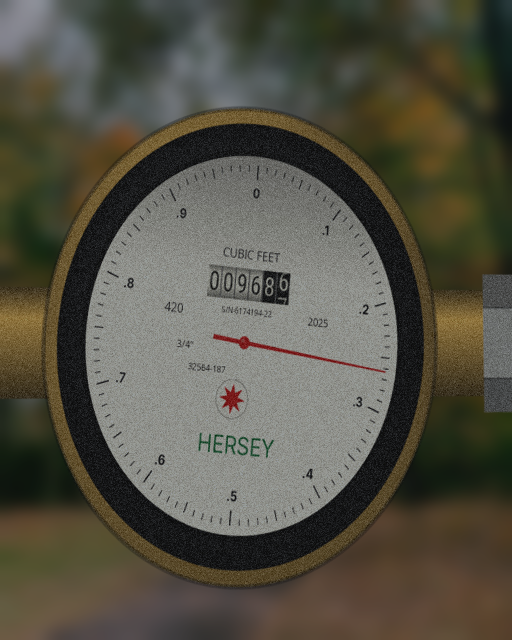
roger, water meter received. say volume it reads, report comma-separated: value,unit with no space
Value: 9686.26,ft³
